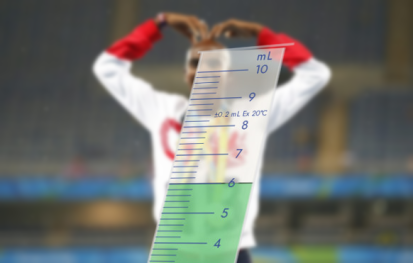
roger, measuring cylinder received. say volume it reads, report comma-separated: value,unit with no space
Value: 6,mL
